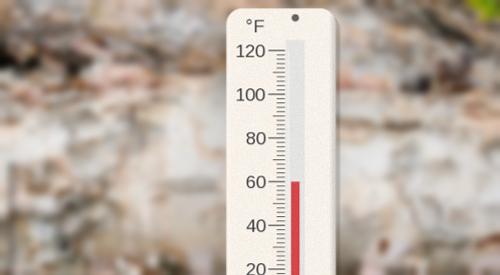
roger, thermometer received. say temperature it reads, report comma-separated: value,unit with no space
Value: 60,°F
